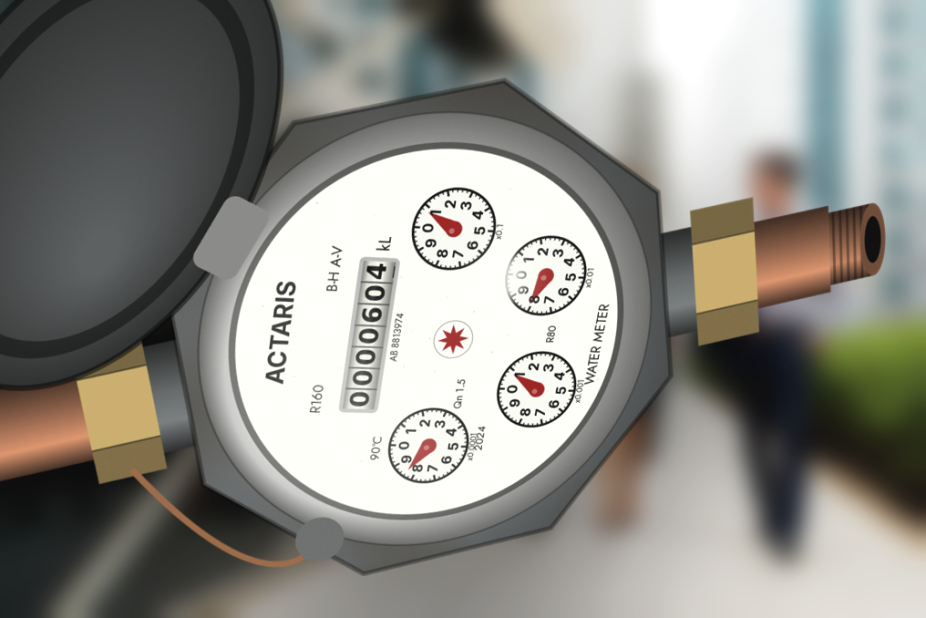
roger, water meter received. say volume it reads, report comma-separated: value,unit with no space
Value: 604.0808,kL
